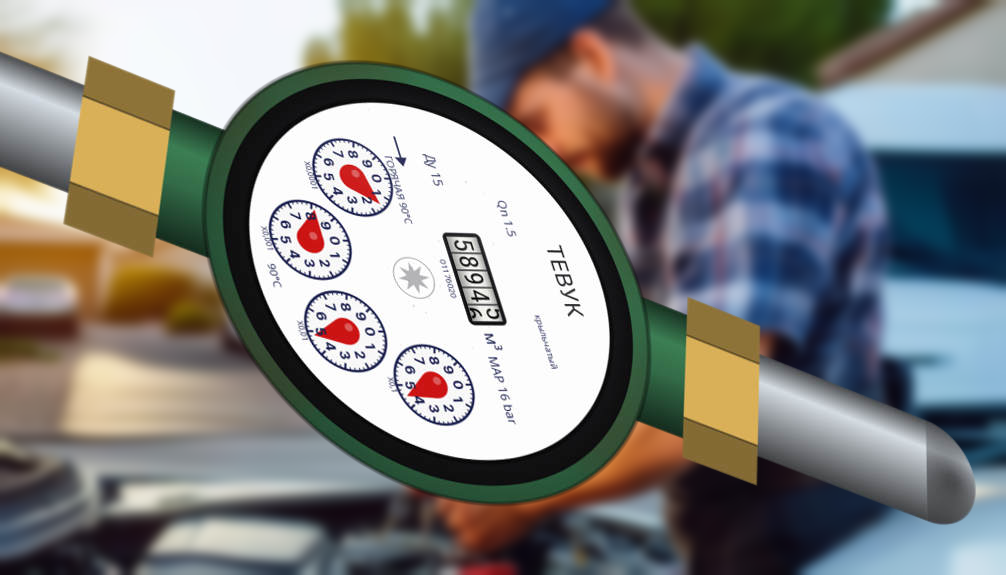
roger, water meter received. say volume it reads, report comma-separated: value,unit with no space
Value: 58945.4481,m³
